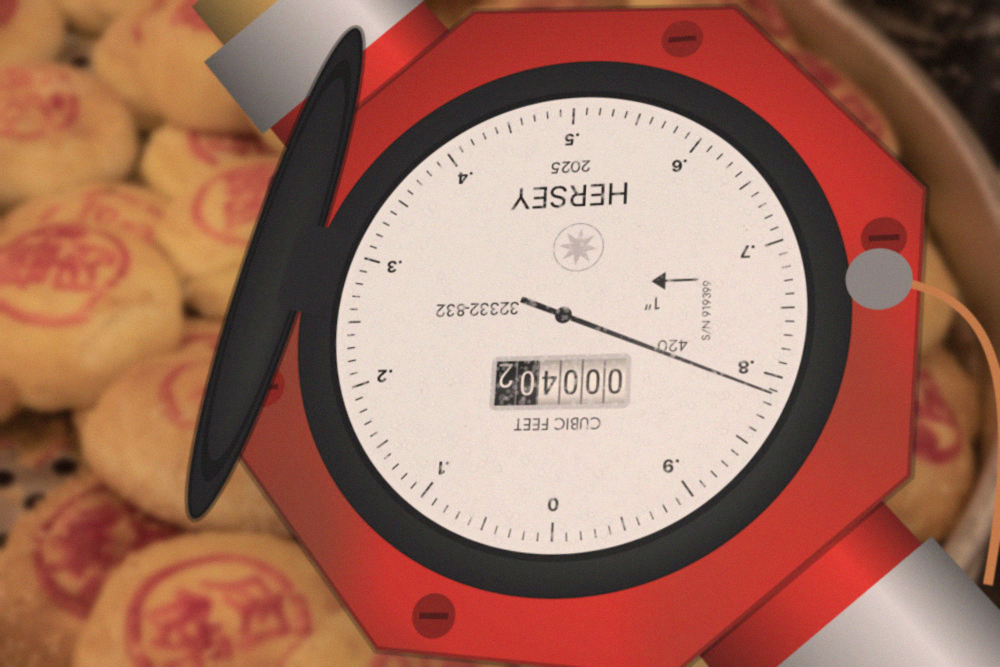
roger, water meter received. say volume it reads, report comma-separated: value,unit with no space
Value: 401.81,ft³
